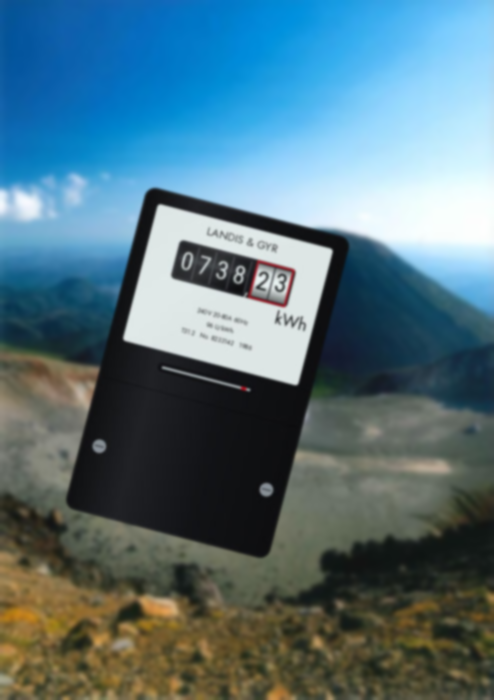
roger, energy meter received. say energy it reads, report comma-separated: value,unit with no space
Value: 738.23,kWh
